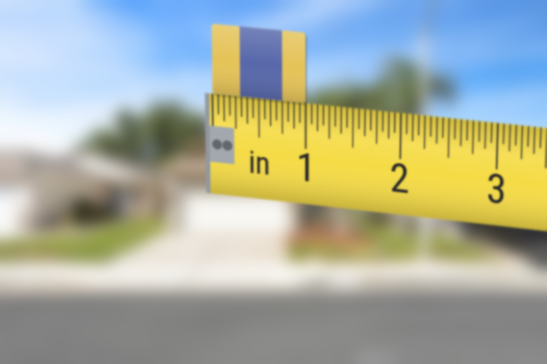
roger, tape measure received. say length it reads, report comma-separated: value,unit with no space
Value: 1,in
